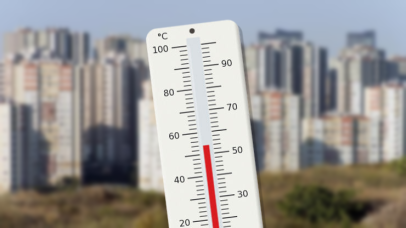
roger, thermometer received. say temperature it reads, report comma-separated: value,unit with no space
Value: 54,°C
